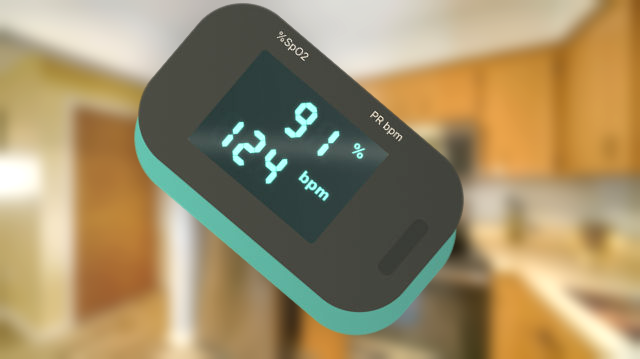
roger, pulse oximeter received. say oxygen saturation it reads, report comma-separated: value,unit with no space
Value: 91,%
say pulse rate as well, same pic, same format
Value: 124,bpm
